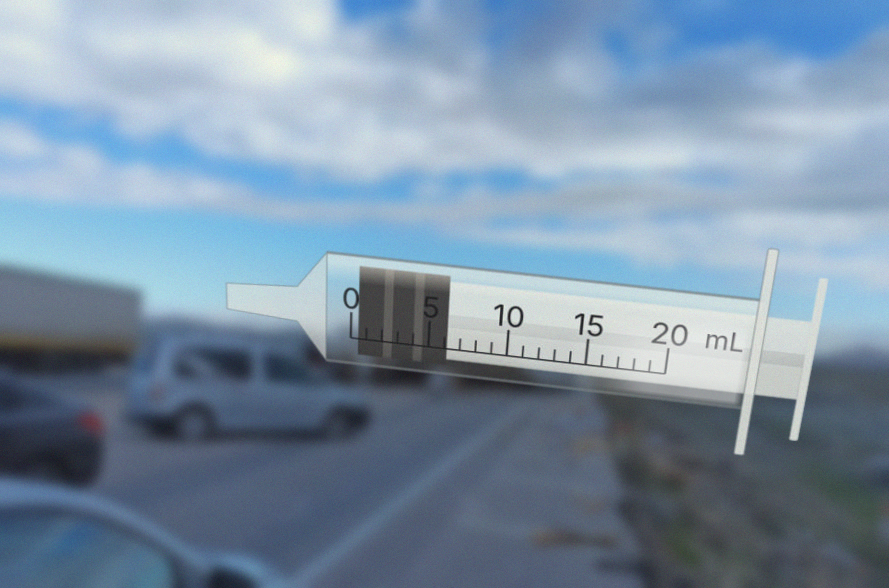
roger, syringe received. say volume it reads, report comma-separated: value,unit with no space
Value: 0.5,mL
